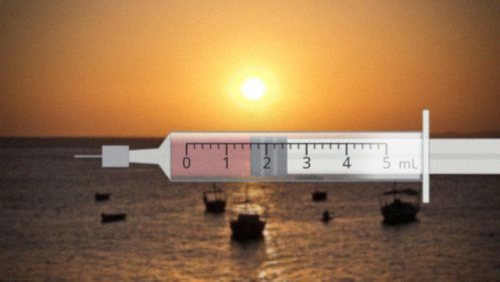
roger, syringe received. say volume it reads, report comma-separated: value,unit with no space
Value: 1.6,mL
